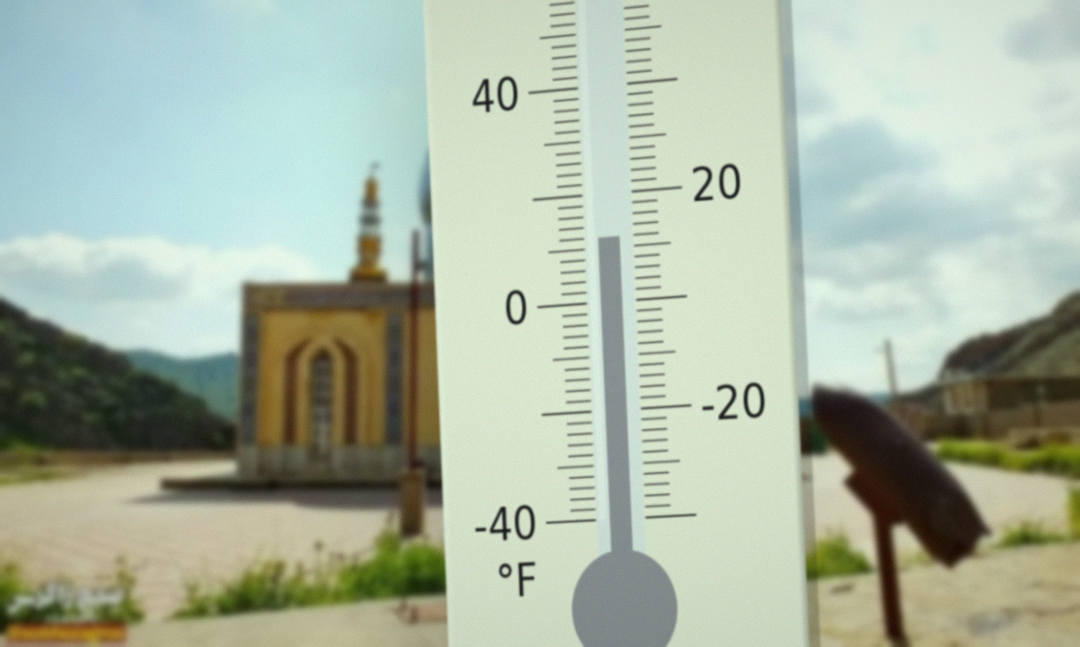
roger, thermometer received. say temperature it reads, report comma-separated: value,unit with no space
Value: 12,°F
